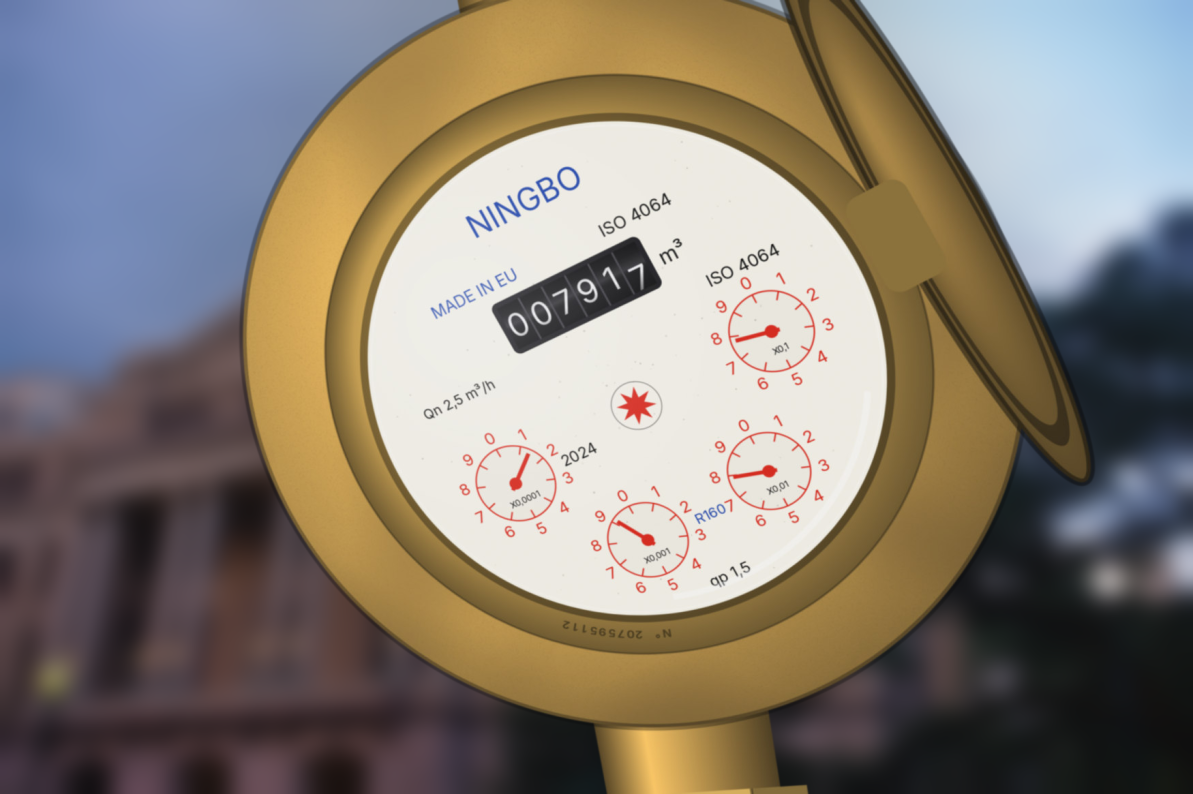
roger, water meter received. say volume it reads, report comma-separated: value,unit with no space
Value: 7916.7791,m³
